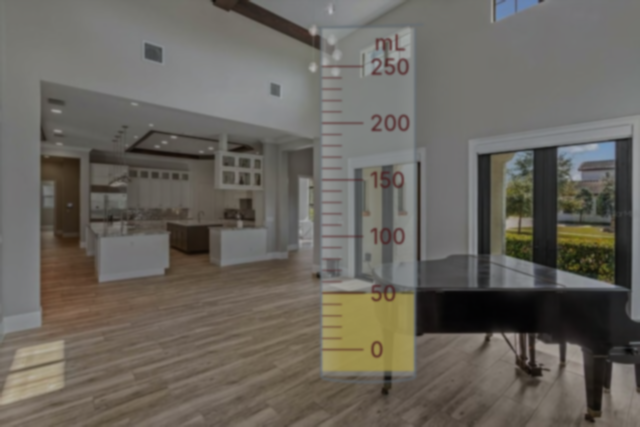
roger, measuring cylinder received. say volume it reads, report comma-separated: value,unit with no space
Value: 50,mL
